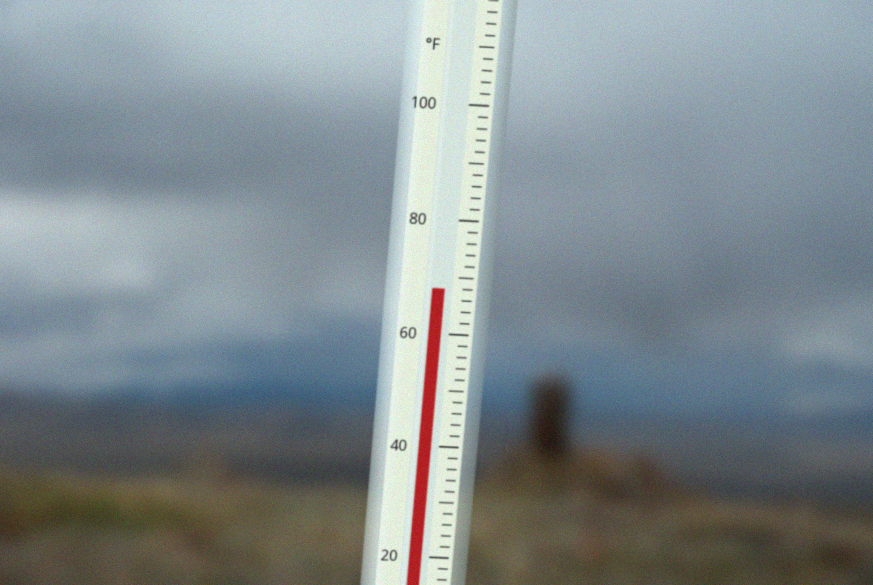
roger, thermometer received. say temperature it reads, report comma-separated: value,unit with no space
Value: 68,°F
